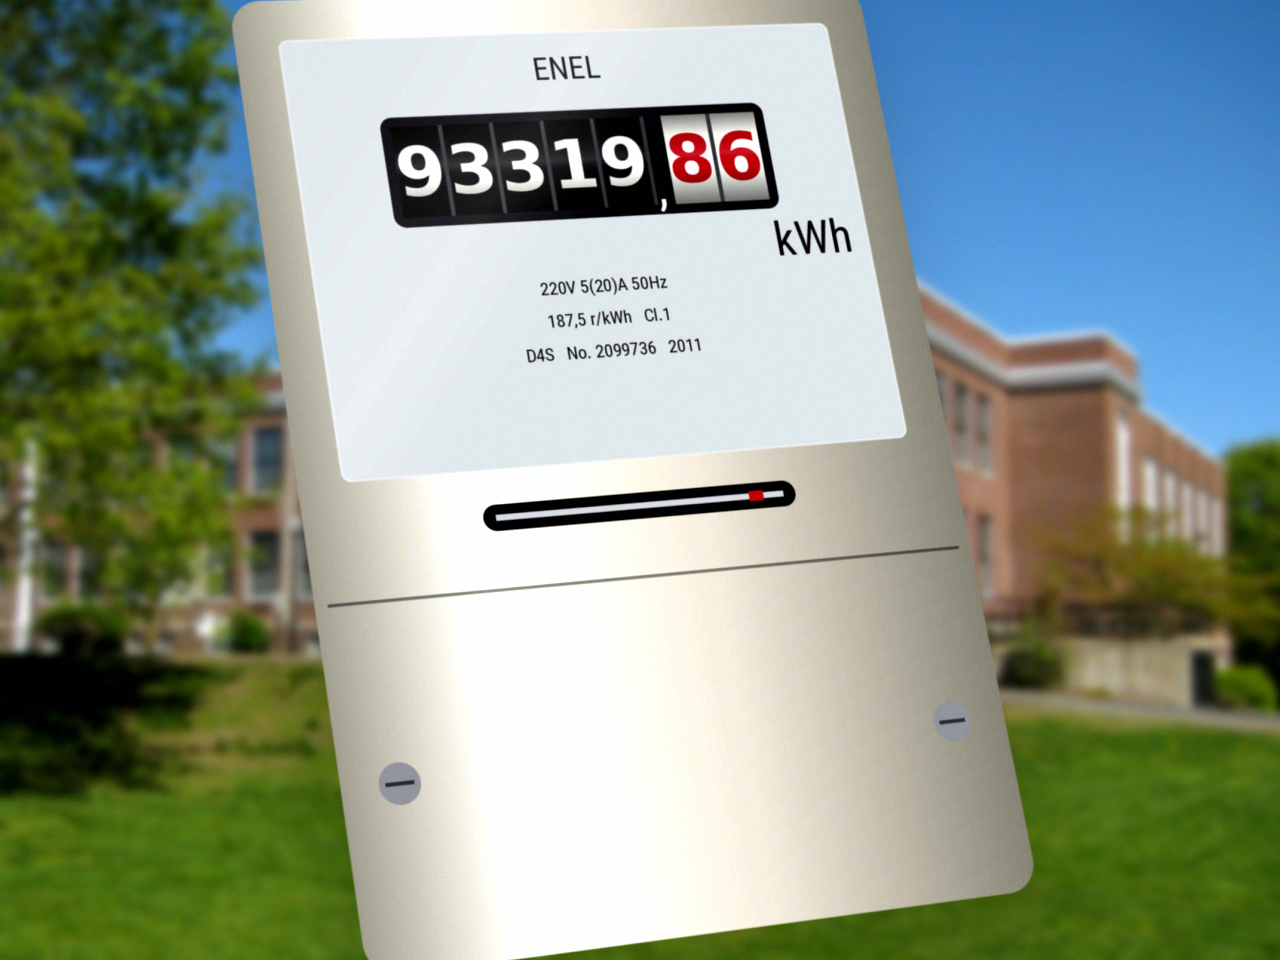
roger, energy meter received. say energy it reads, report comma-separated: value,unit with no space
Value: 93319.86,kWh
